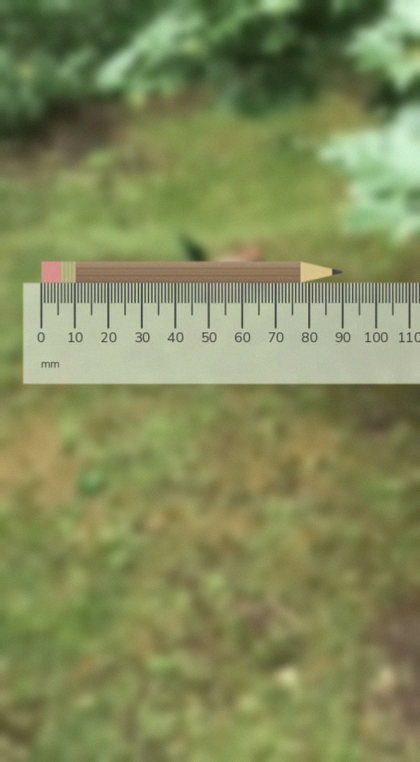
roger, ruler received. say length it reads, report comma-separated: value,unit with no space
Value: 90,mm
